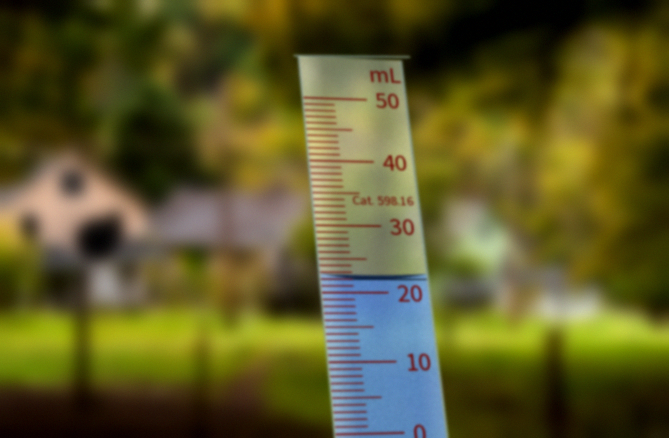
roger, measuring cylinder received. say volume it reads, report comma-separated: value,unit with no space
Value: 22,mL
